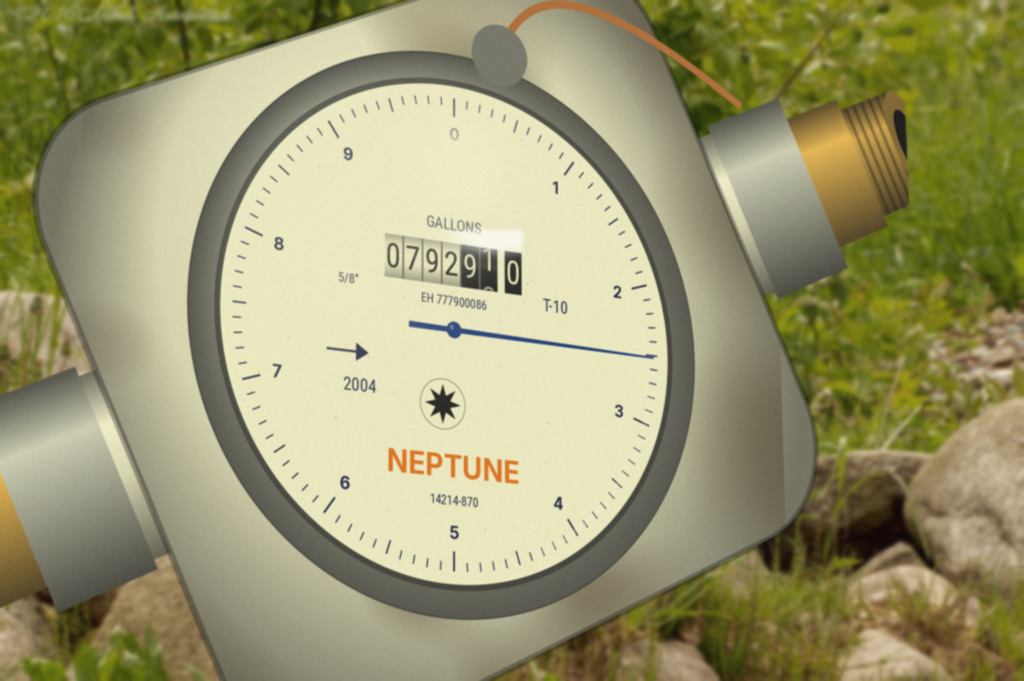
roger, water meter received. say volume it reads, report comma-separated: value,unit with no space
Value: 792912.5,gal
